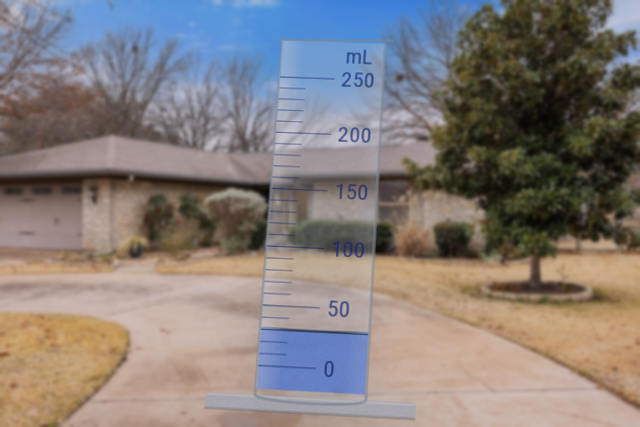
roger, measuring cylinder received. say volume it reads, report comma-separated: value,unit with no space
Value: 30,mL
